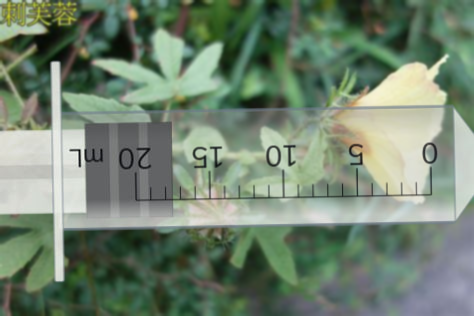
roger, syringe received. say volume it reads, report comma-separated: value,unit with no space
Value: 17.5,mL
